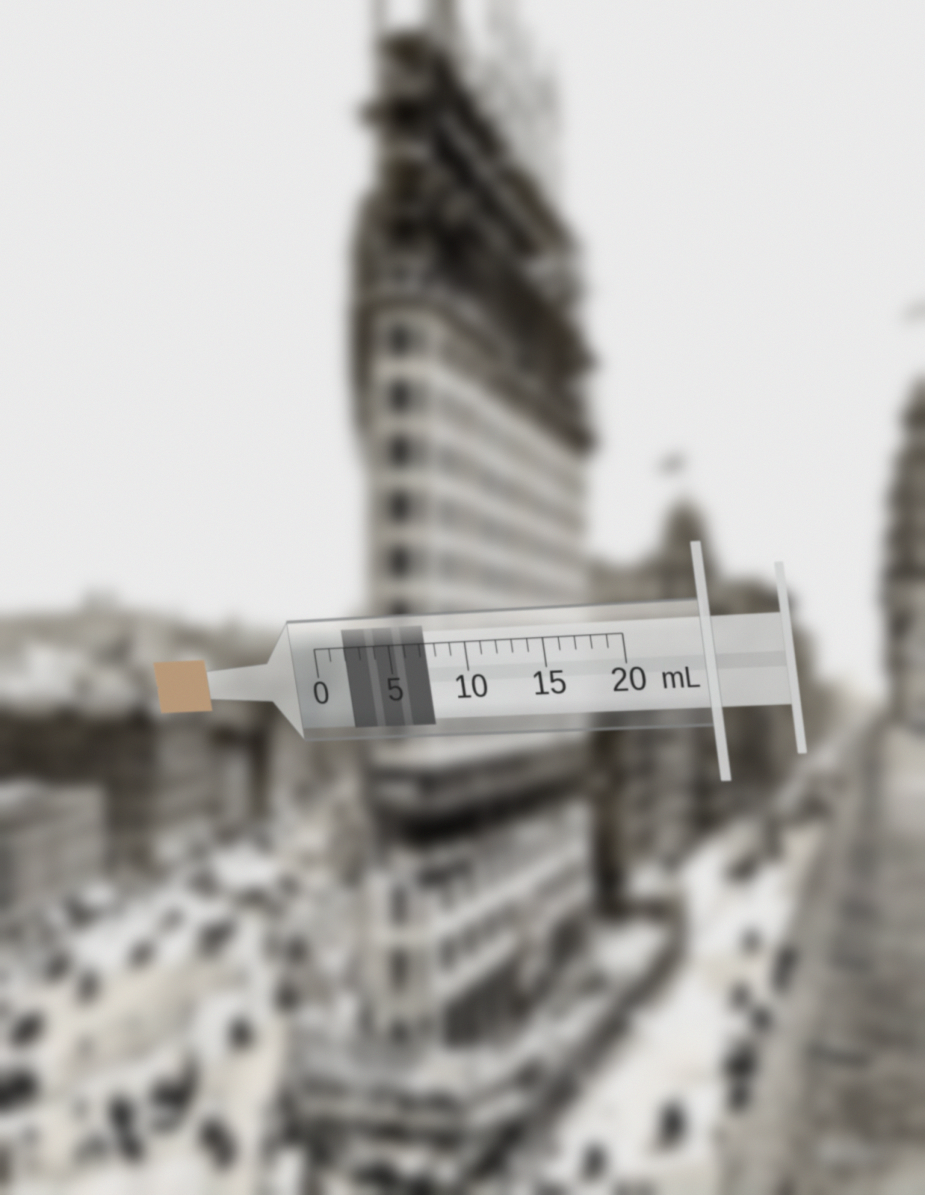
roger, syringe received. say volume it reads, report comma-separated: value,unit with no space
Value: 2,mL
